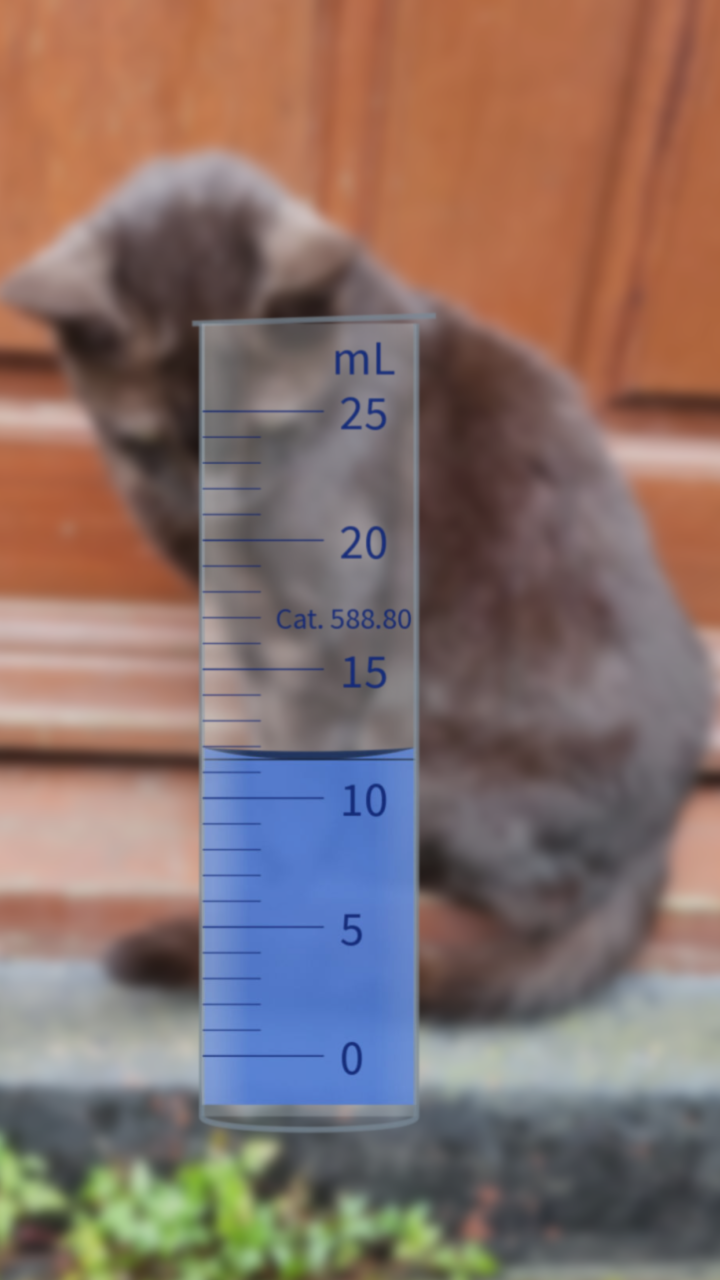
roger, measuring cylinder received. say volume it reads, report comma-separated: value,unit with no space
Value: 11.5,mL
